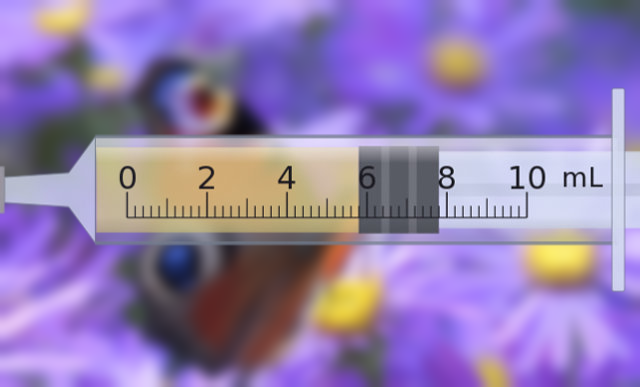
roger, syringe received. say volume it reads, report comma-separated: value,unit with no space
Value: 5.8,mL
